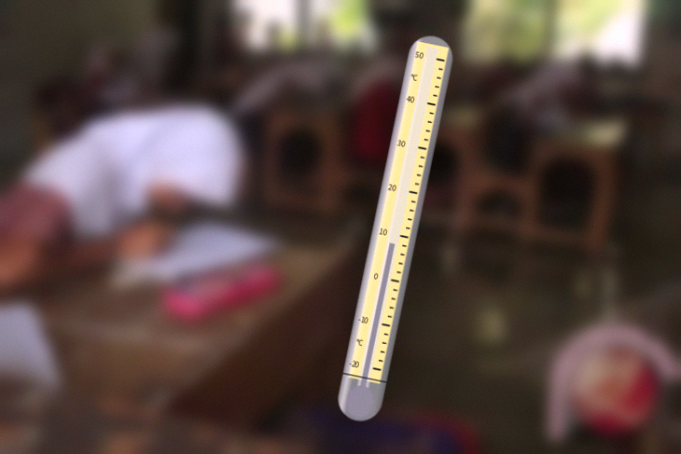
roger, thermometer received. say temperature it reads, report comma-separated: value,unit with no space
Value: 8,°C
